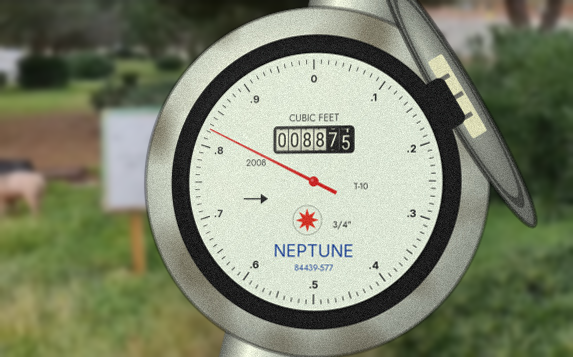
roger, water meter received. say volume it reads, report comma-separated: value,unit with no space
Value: 8874.82,ft³
